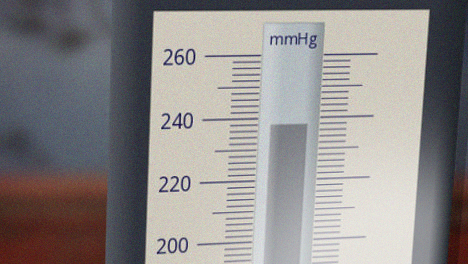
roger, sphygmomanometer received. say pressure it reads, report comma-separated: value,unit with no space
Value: 238,mmHg
